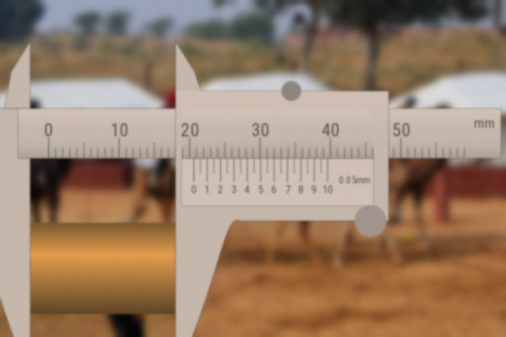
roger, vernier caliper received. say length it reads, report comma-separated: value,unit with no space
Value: 20.6,mm
